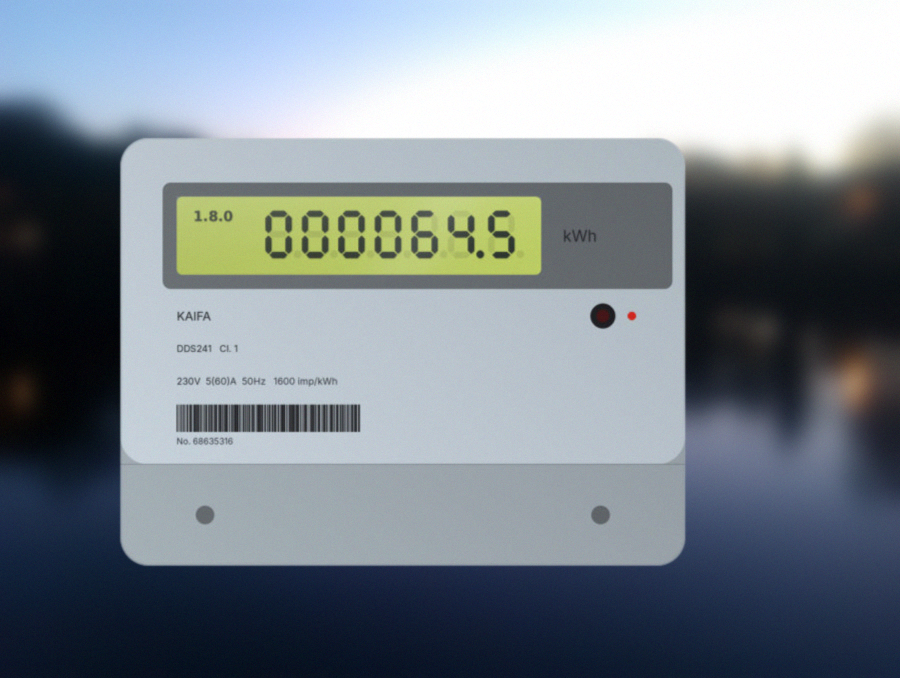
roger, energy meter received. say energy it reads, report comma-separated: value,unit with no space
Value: 64.5,kWh
